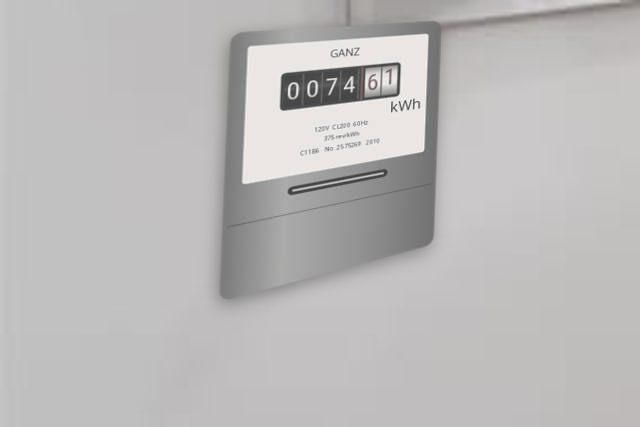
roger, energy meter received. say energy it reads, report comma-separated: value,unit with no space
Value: 74.61,kWh
